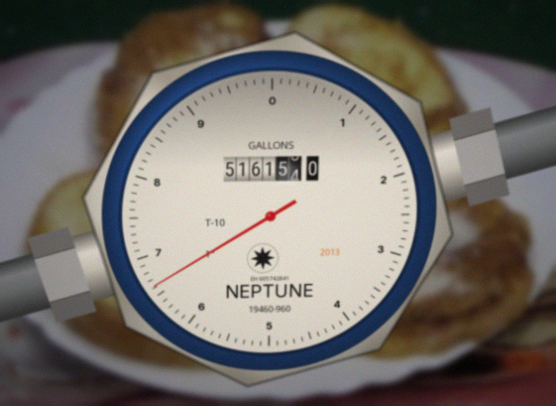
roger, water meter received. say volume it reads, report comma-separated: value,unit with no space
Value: 5161536.6,gal
